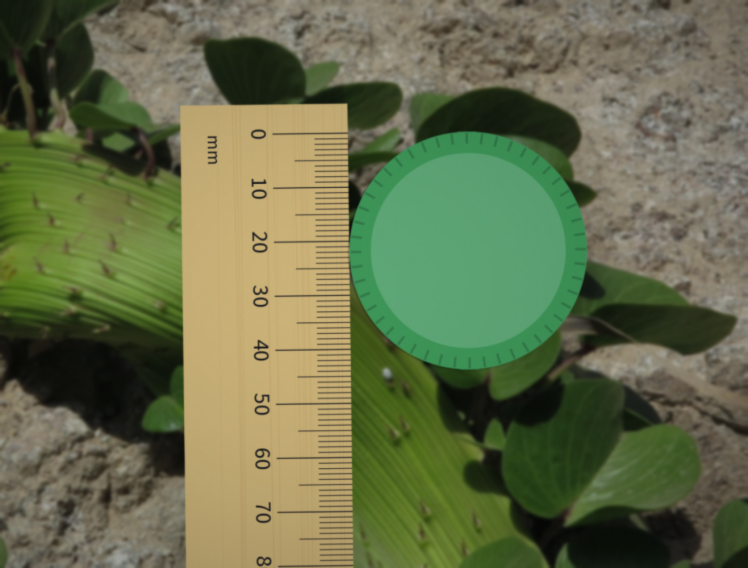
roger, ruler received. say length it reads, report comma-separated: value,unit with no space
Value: 44,mm
